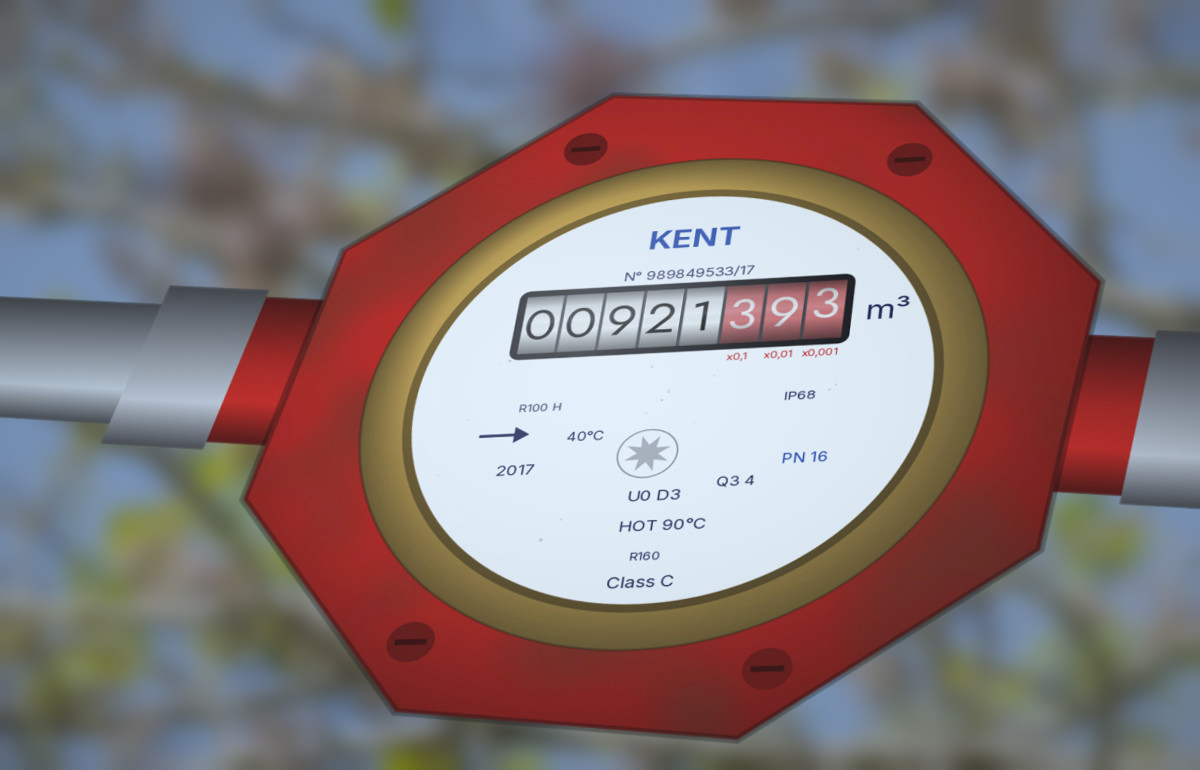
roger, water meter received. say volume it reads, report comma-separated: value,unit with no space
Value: 921.393,m³
